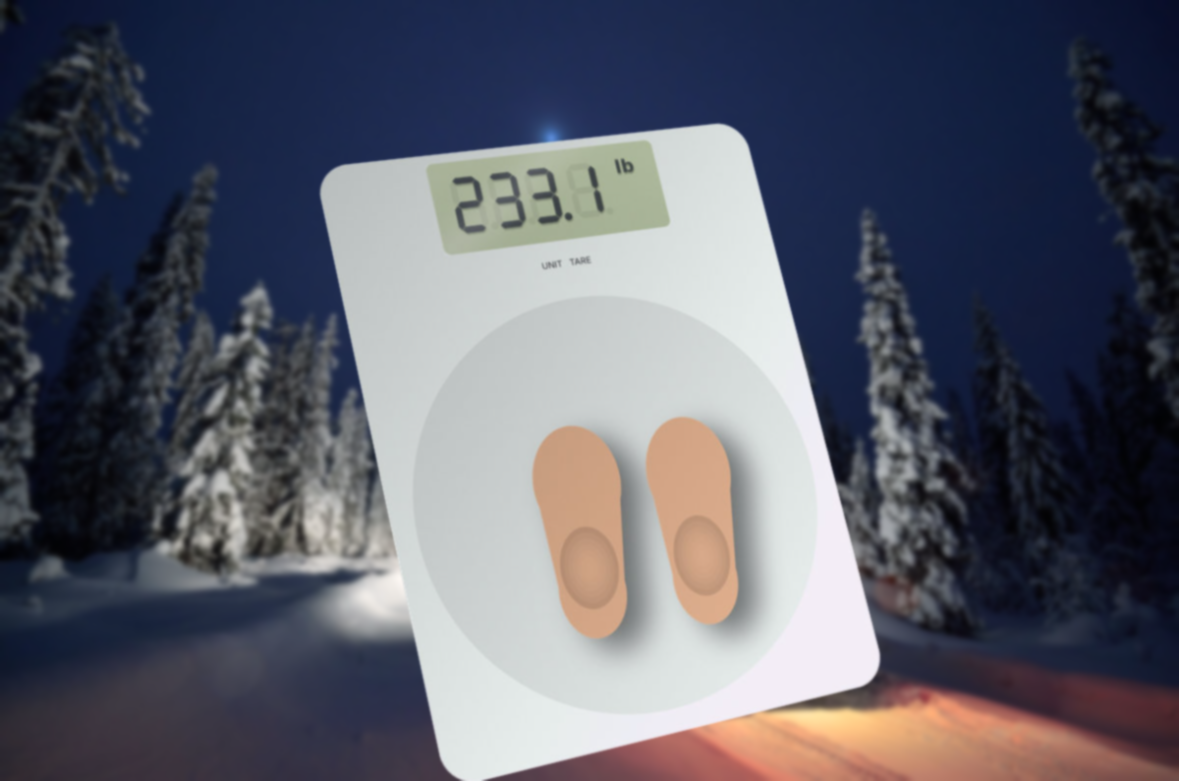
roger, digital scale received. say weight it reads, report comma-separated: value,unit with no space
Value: 233.1,lb
